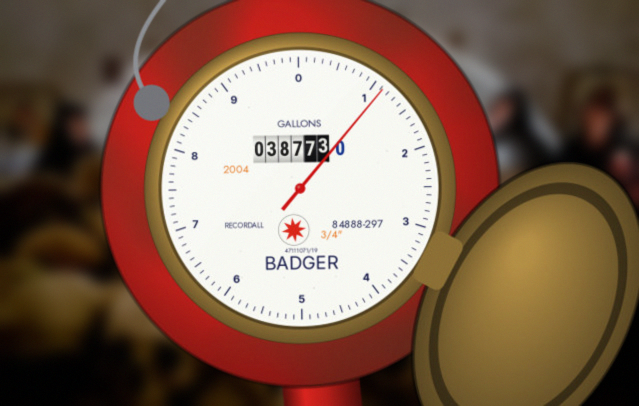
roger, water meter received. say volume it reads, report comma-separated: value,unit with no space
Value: 387731.1,gal
